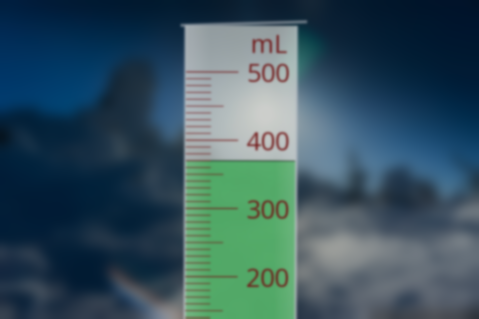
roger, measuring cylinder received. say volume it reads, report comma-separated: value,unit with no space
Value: 370,mL
